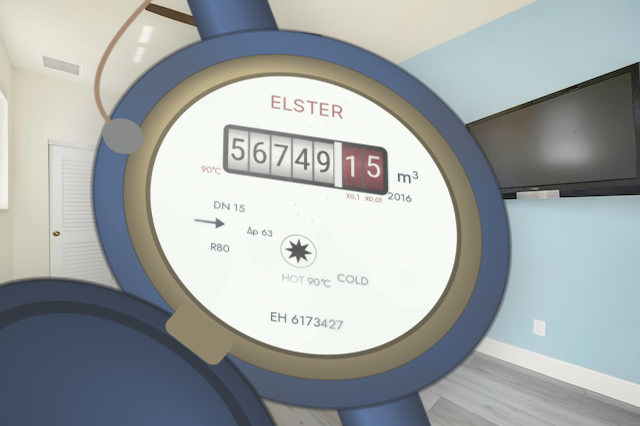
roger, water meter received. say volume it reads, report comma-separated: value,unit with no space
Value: 56749.15,m³
